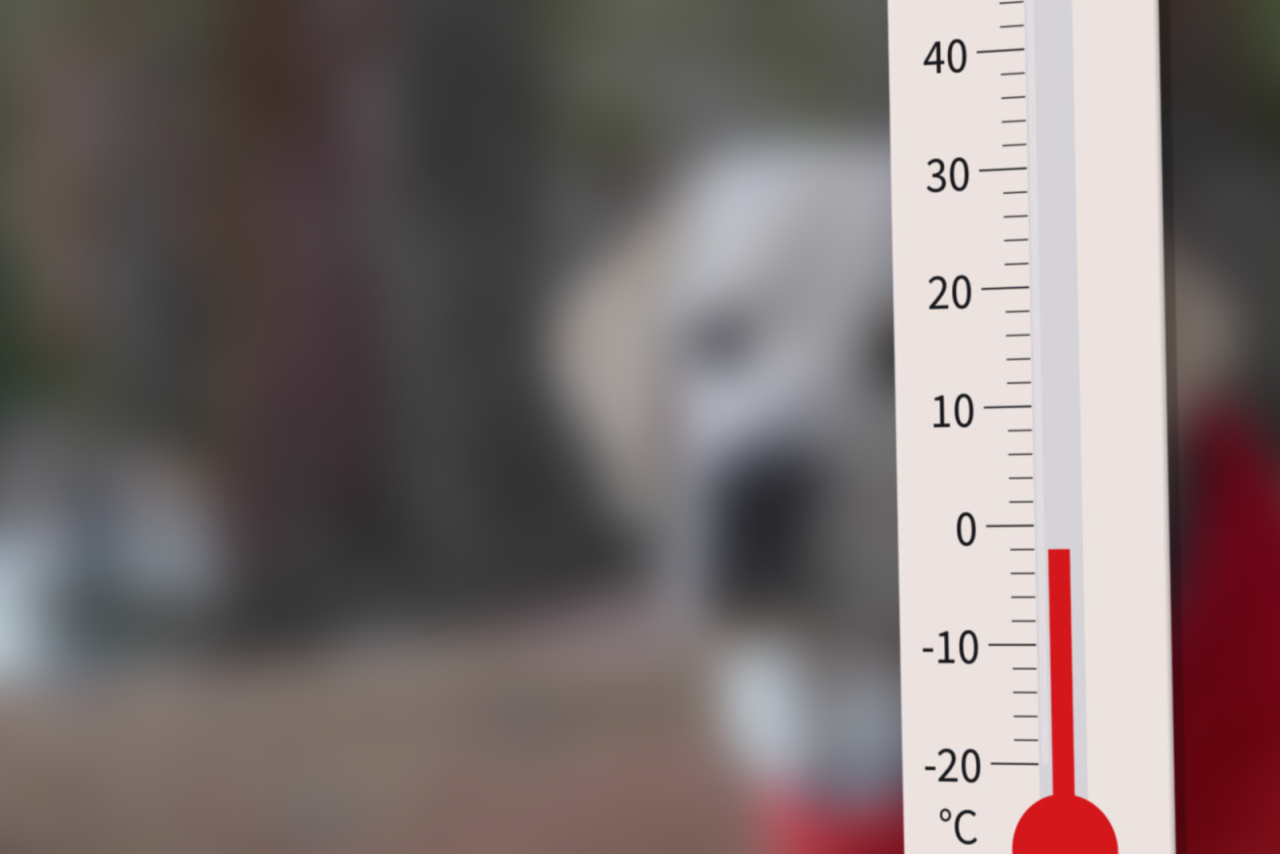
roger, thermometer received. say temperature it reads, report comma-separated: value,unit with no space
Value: -2,°C
